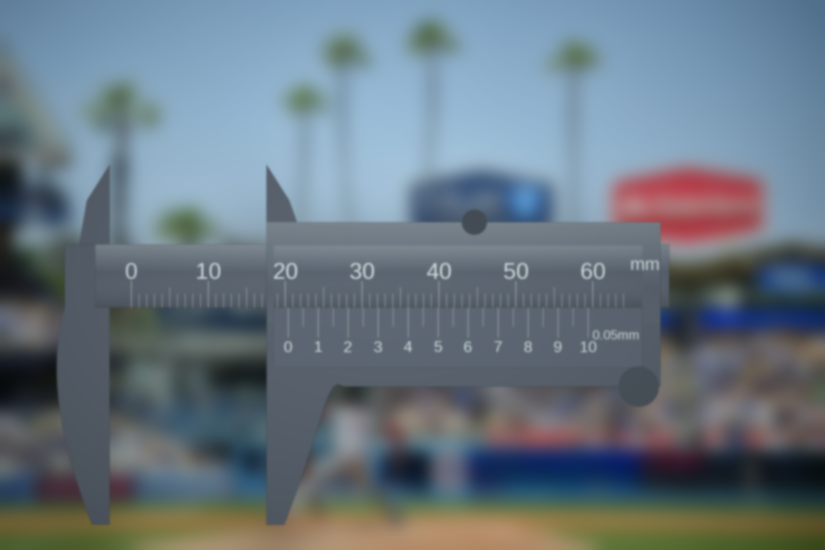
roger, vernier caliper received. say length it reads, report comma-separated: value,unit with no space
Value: 20.4,mm
